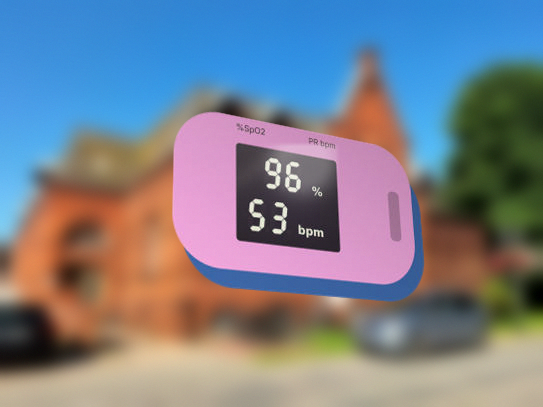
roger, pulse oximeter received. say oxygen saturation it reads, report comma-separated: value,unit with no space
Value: 96,%
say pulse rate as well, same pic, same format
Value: 53,bpm
